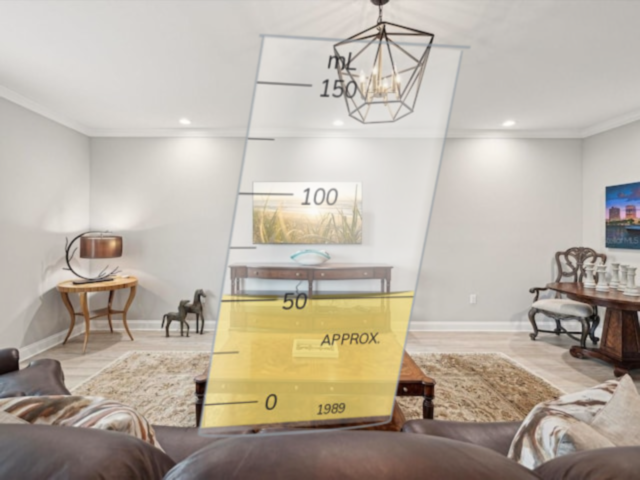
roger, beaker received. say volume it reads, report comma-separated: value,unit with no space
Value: 50,mL
